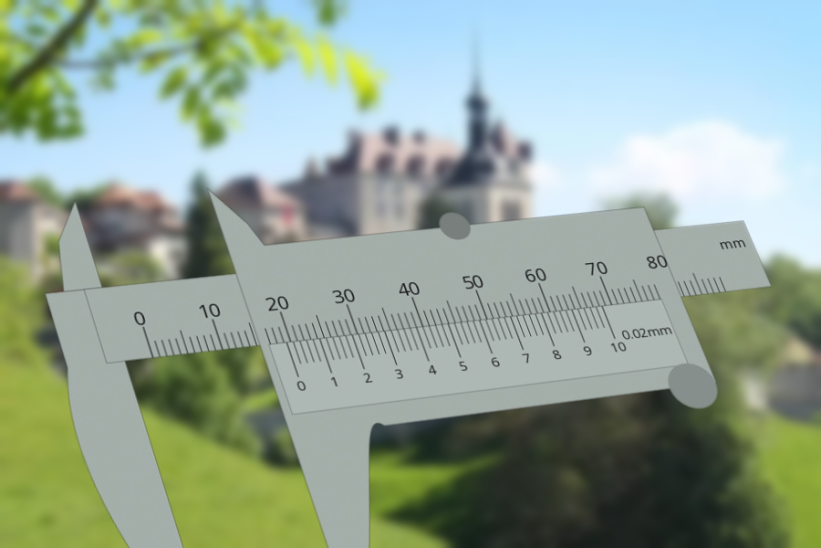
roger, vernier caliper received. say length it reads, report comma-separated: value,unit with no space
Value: 19.4,mm
